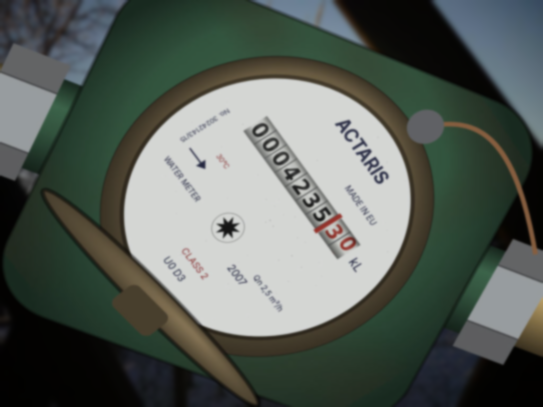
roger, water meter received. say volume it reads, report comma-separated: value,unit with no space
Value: 4235.30,kL
